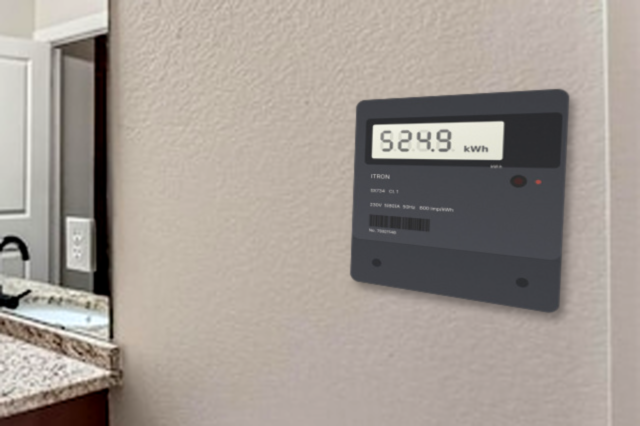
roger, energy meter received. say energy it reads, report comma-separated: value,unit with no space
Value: 524.9,kWh
